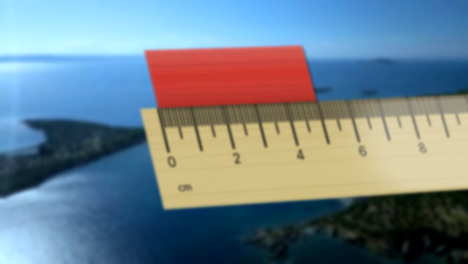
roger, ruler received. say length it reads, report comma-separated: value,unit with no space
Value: 5,cm
